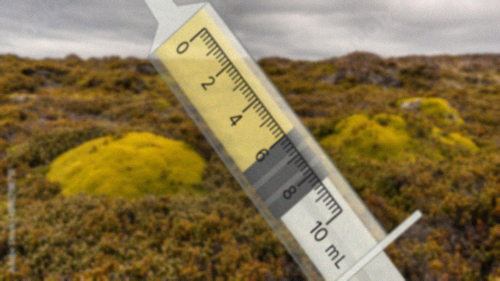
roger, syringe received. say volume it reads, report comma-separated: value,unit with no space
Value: 6,mL
